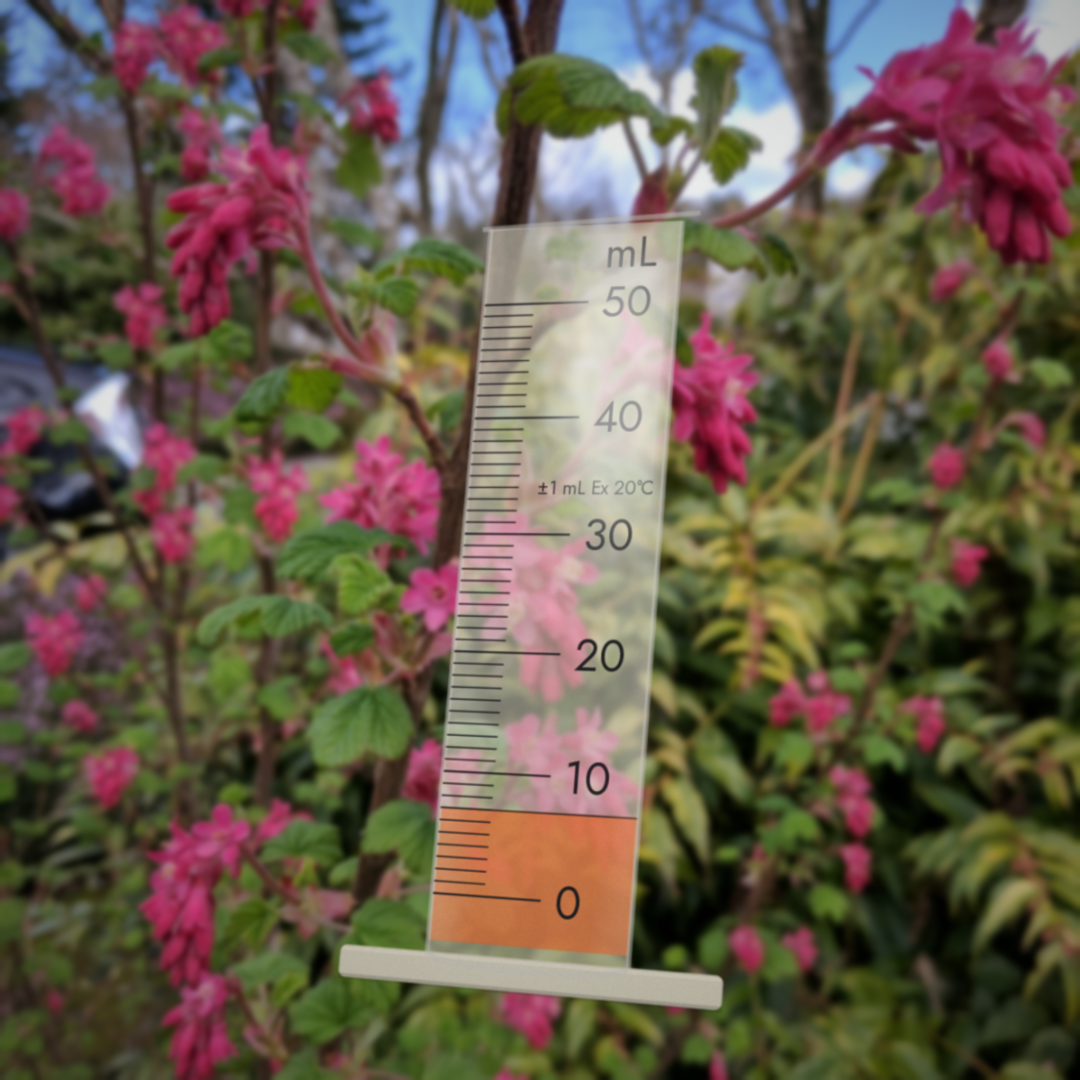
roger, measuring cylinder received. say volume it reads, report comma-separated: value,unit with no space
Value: 7,mL
